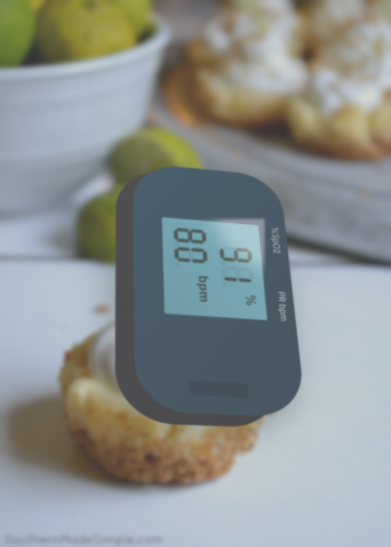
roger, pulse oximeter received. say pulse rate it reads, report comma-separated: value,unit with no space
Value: 80,bpm
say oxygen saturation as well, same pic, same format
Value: 91,%
